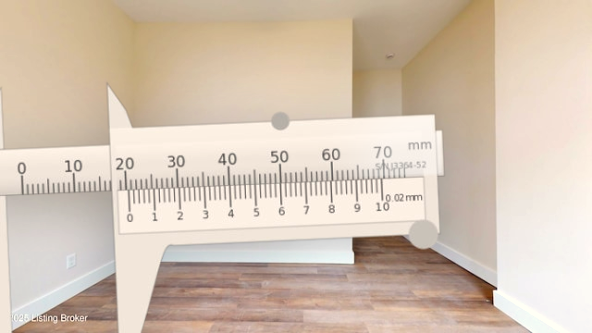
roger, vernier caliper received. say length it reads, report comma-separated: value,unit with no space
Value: 20.5,mm
